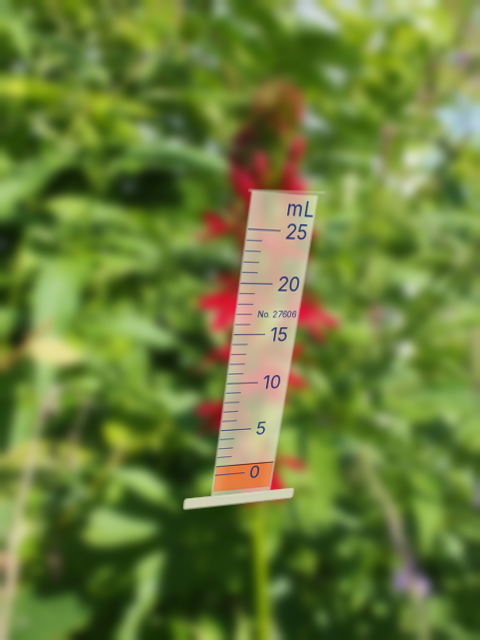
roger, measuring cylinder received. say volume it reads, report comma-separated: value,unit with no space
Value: 1,mL
